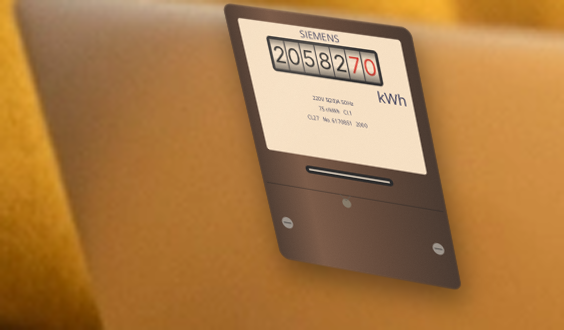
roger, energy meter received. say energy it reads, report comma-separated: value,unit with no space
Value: 20582.70,kWh
